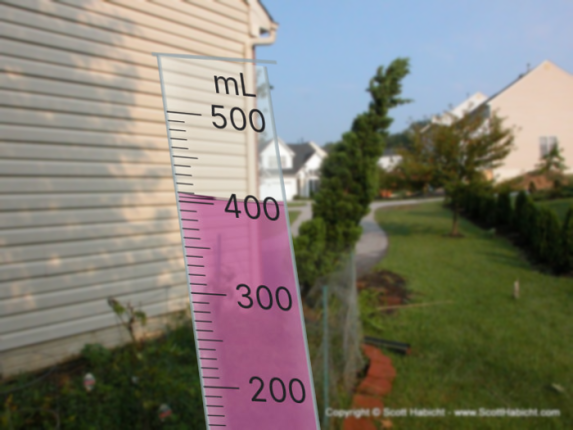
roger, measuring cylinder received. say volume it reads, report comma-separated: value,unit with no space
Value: 405,mL
